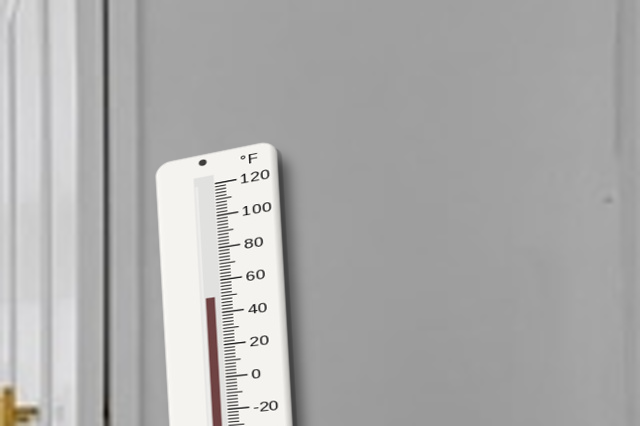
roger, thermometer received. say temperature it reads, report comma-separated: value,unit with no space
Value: 50,°F
